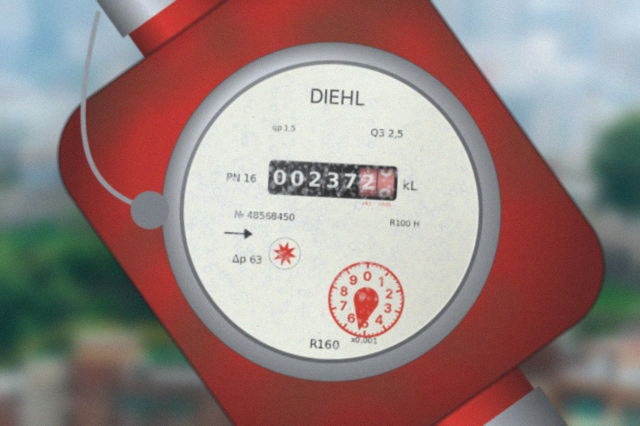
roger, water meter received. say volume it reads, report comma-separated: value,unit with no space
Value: 237.285,kL
